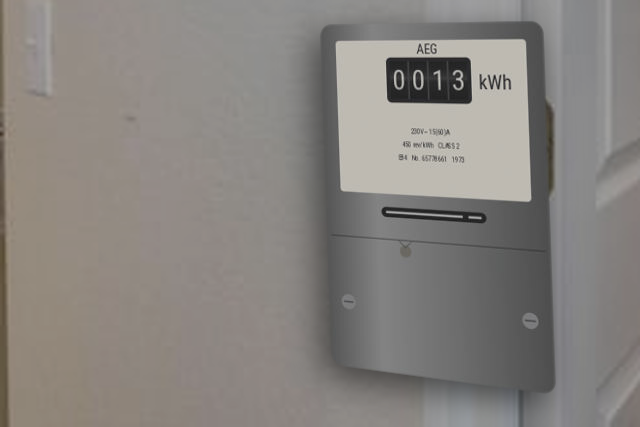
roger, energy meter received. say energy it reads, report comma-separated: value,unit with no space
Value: 13,kWh
